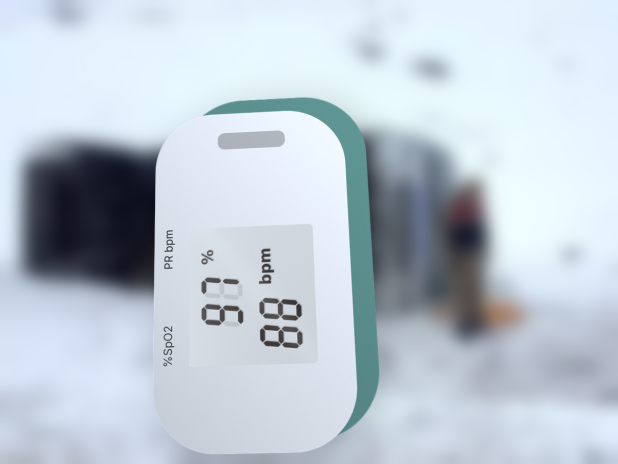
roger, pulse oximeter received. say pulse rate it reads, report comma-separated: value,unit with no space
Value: 88,bpm
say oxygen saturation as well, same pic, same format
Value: 97,%
